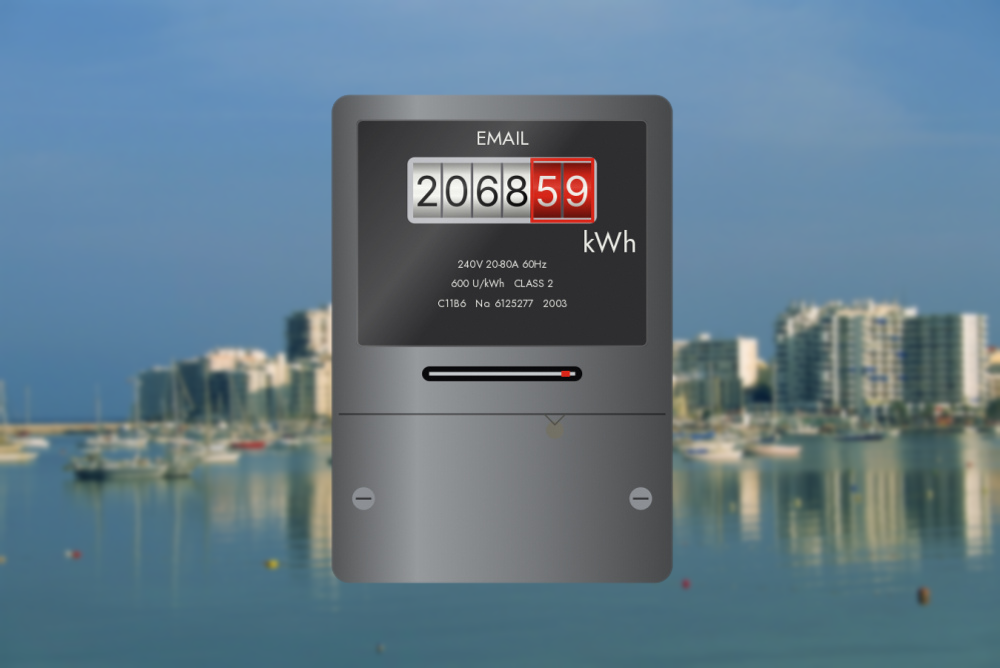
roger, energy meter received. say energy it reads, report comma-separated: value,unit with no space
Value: 2068.59,kWh
